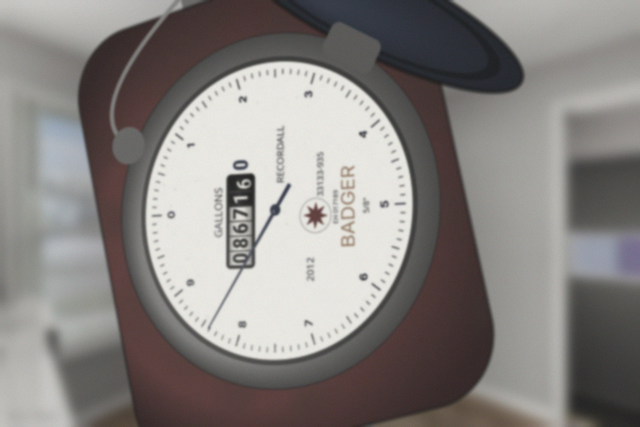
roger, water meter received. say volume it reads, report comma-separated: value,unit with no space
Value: 867158.4,gal
